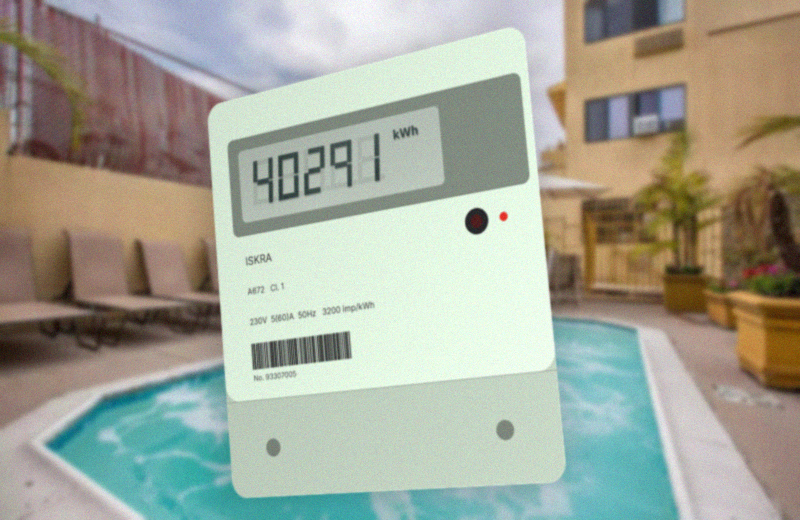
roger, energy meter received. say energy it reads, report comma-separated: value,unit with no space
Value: 40291,kWh
